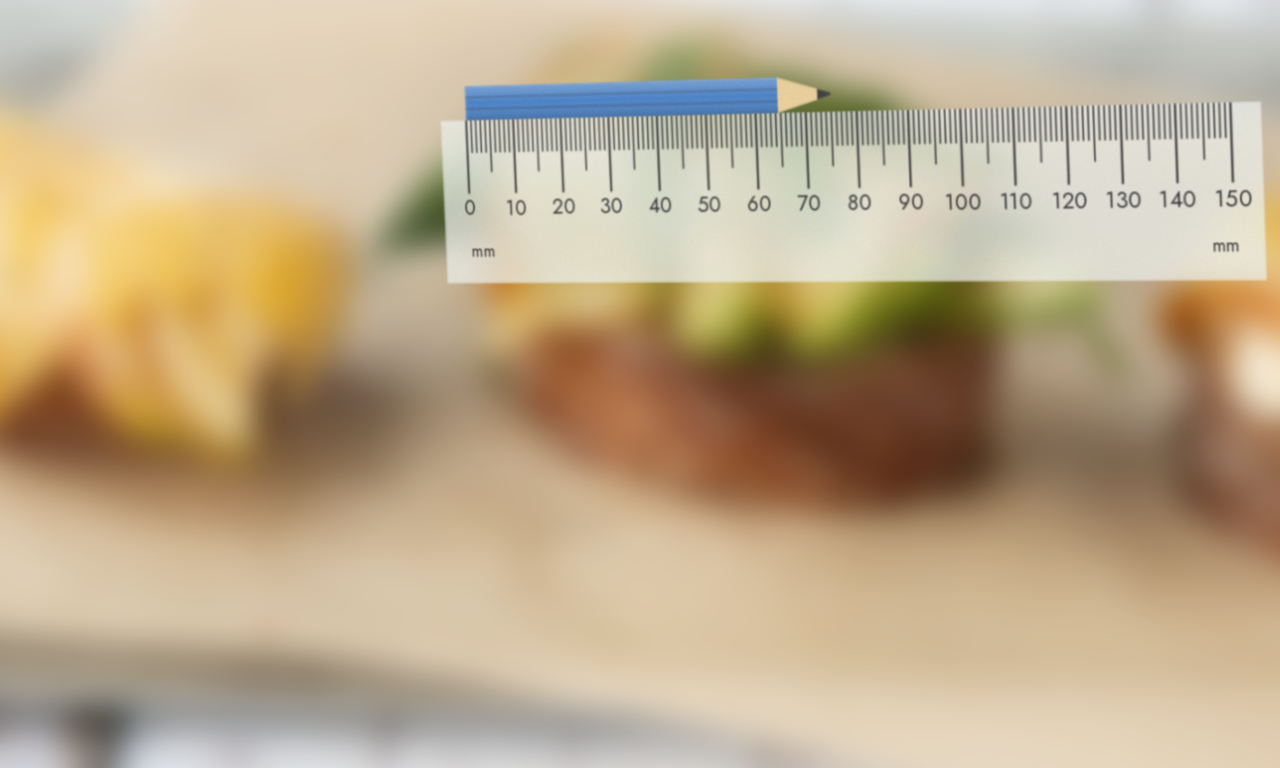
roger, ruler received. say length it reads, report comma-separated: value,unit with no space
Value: 75,mm
